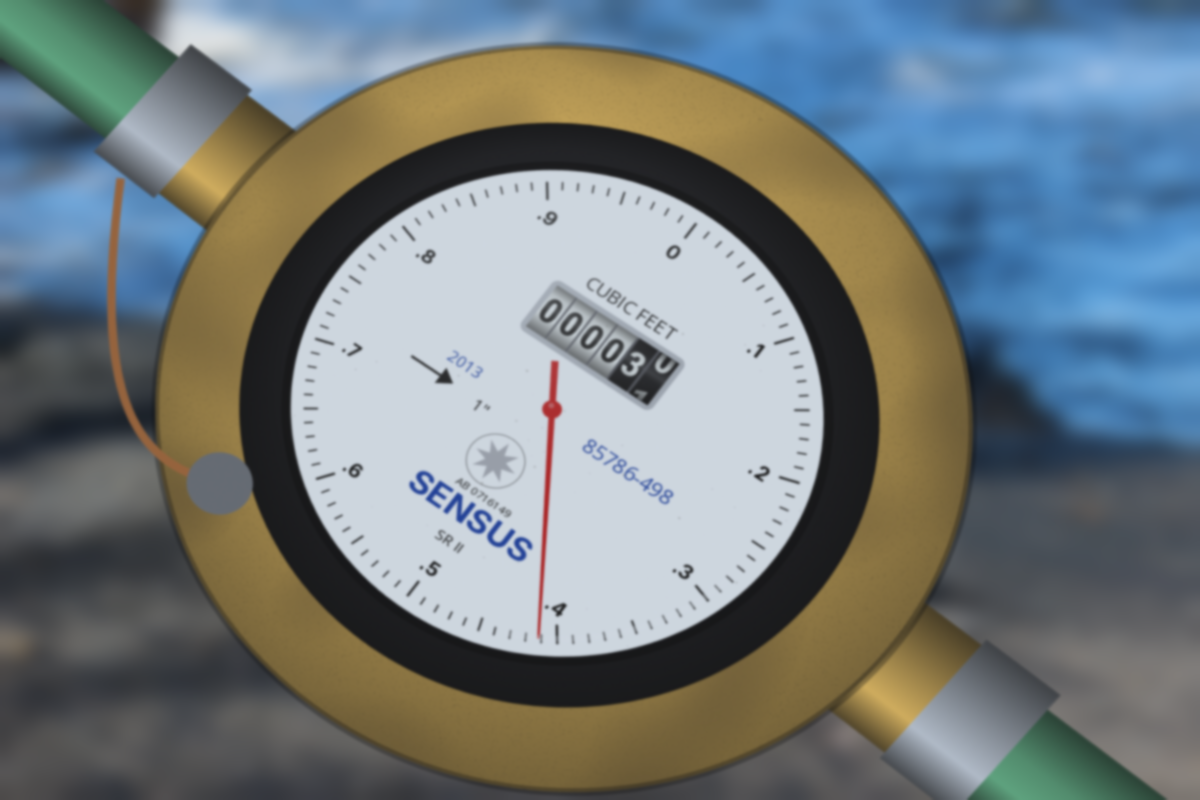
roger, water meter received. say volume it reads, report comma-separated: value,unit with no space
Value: 30.41,ft³
